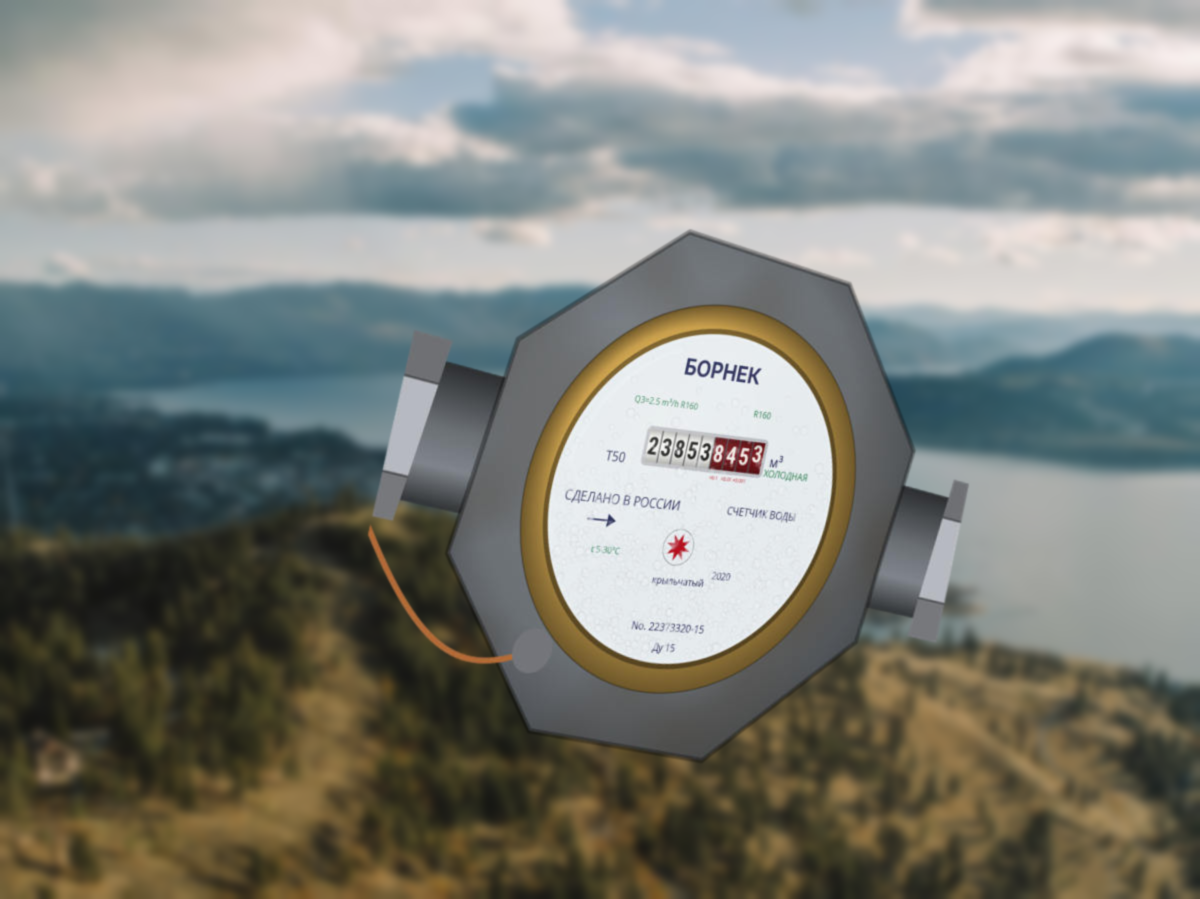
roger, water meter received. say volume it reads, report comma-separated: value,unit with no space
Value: 23853.8453,m³
